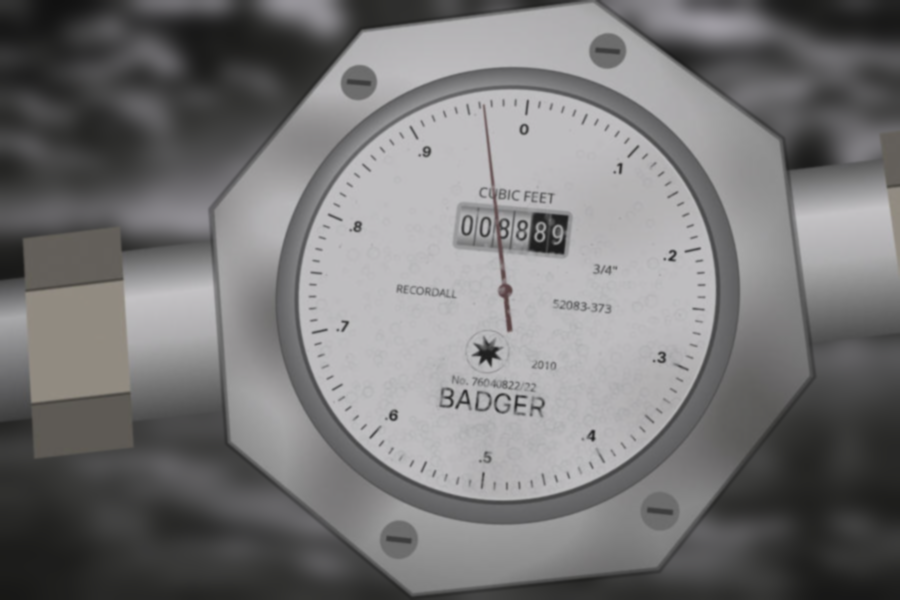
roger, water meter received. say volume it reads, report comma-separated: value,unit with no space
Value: 8888.96,ft³
